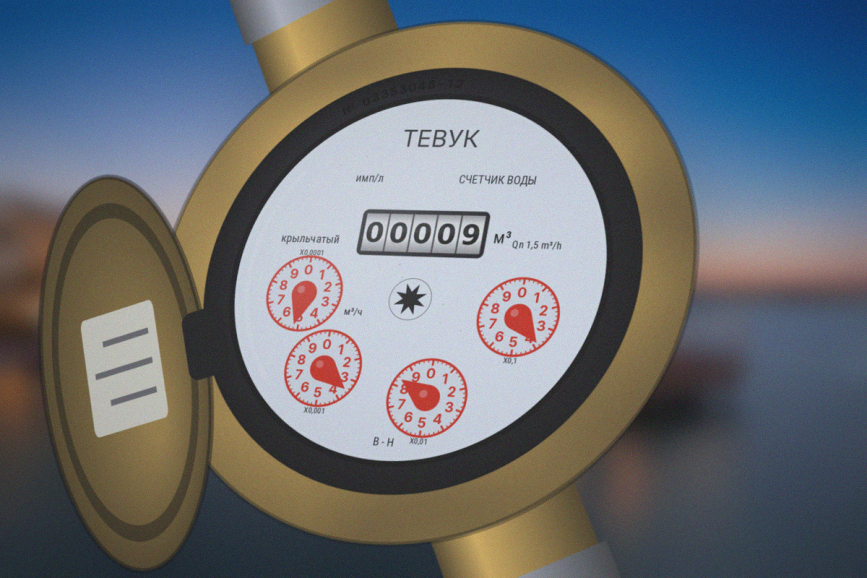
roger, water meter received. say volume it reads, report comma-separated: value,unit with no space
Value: 9.3835,m³
